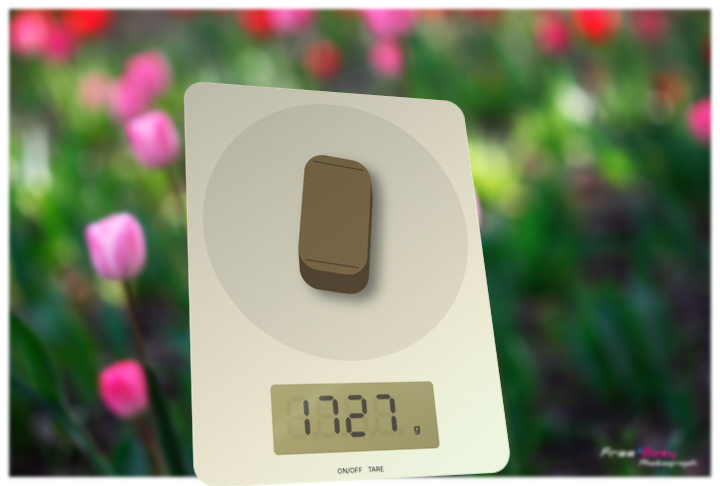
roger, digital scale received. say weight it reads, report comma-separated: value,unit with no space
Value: 1727,g
